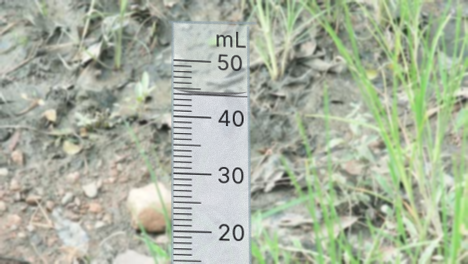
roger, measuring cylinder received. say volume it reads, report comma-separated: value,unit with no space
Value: 44,mL
